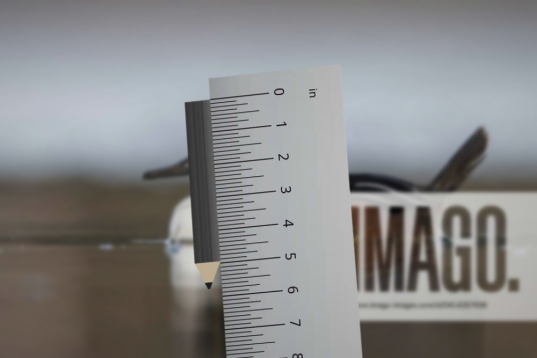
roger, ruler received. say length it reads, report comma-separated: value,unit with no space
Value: 5.75,in
